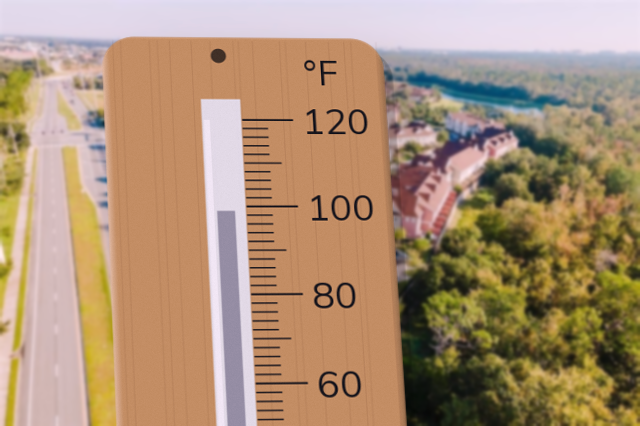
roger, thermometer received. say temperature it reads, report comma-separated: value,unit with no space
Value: 99,°F
